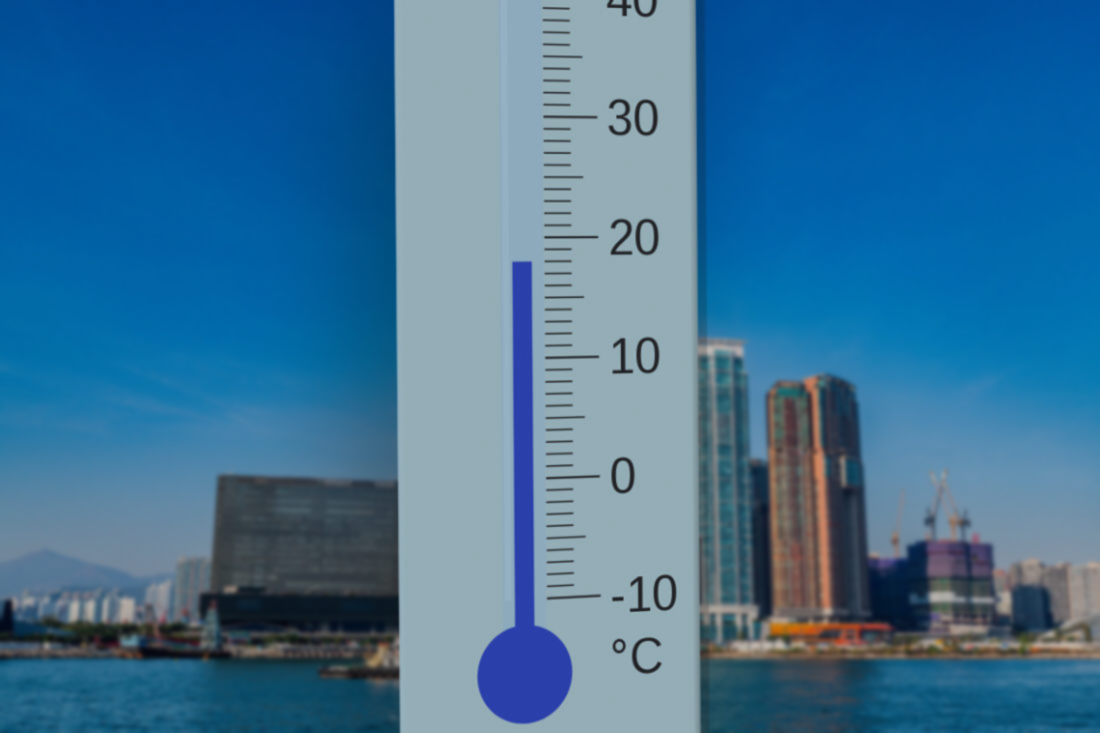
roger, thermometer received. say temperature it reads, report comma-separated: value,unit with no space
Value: 18,°C
